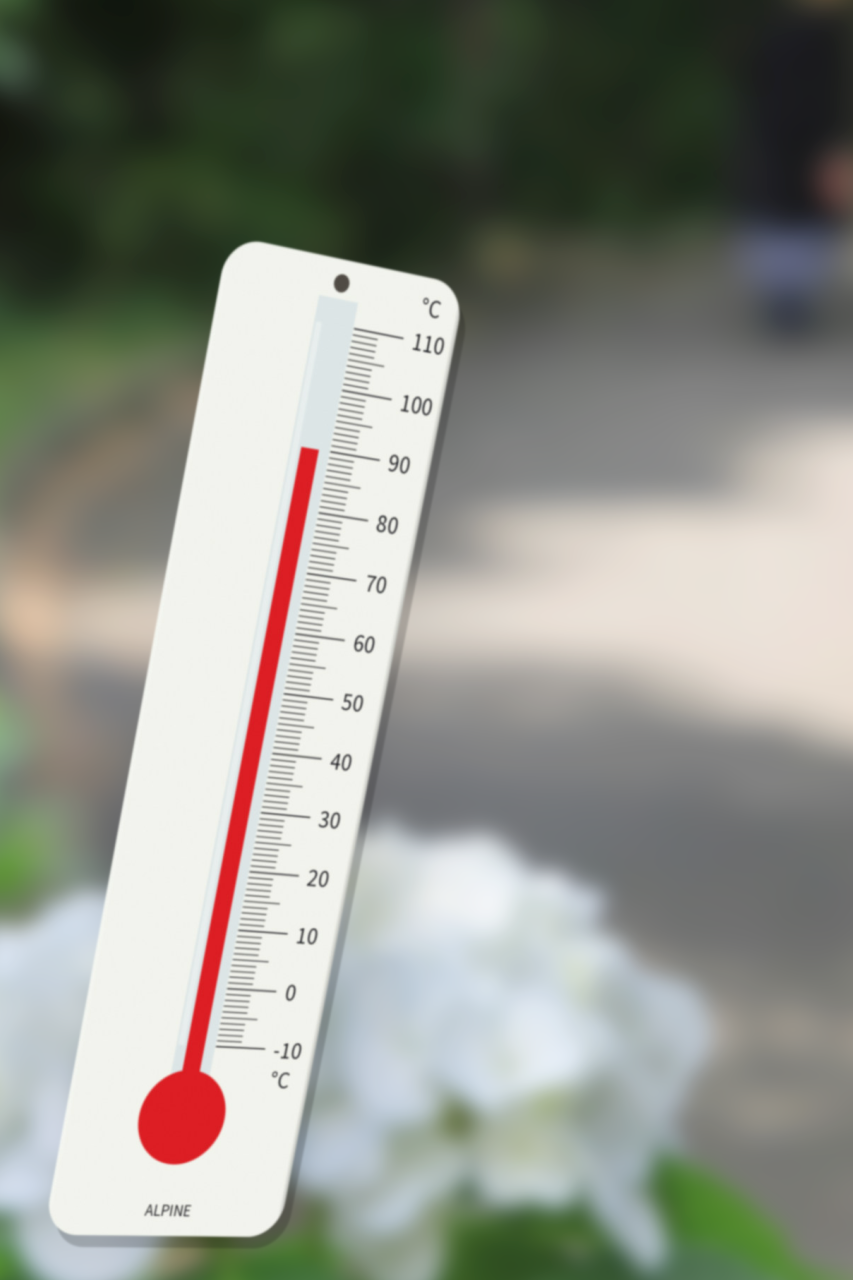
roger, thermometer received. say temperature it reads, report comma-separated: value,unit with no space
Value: 90,°C
